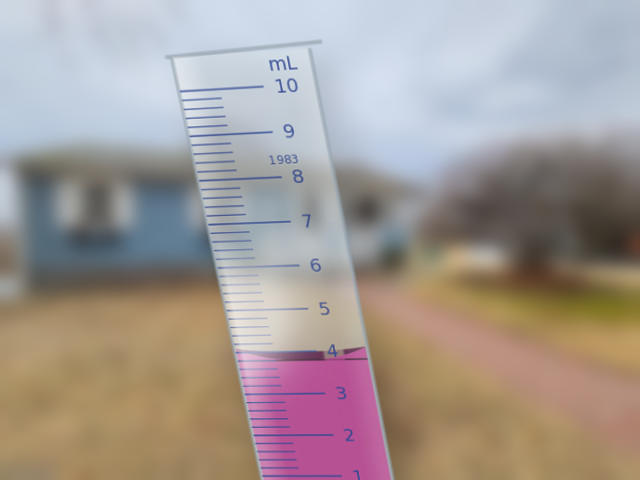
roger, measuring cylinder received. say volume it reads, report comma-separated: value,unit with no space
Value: 3.8,mL
